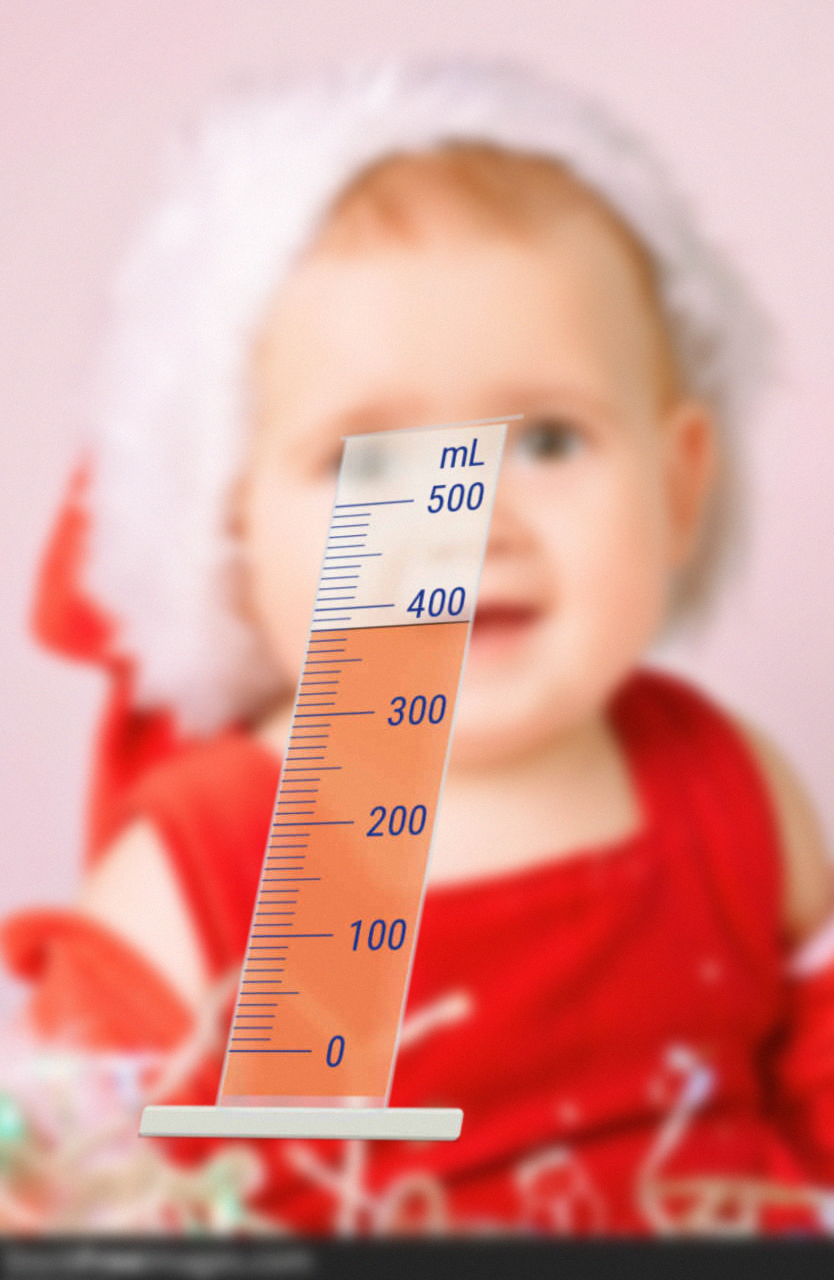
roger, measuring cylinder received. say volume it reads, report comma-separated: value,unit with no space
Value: 380,mL
